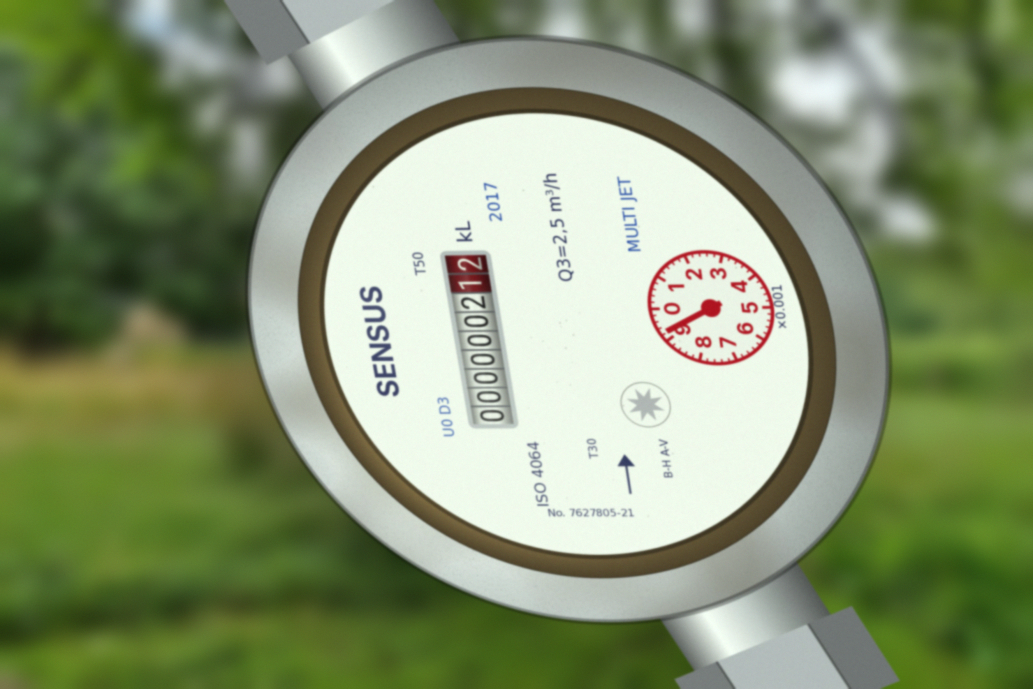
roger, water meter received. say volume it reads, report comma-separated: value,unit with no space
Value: 2.119,kL
